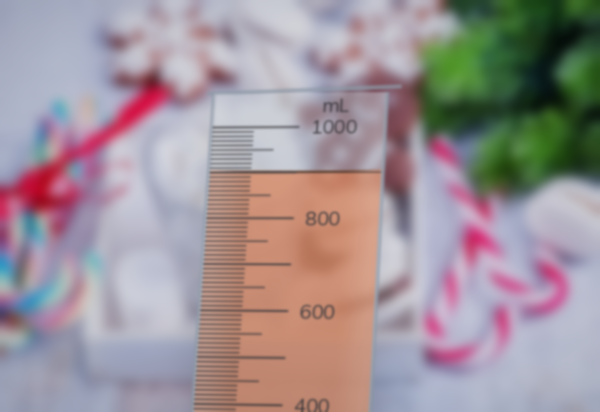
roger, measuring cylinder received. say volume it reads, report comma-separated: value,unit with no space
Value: 900,mL
